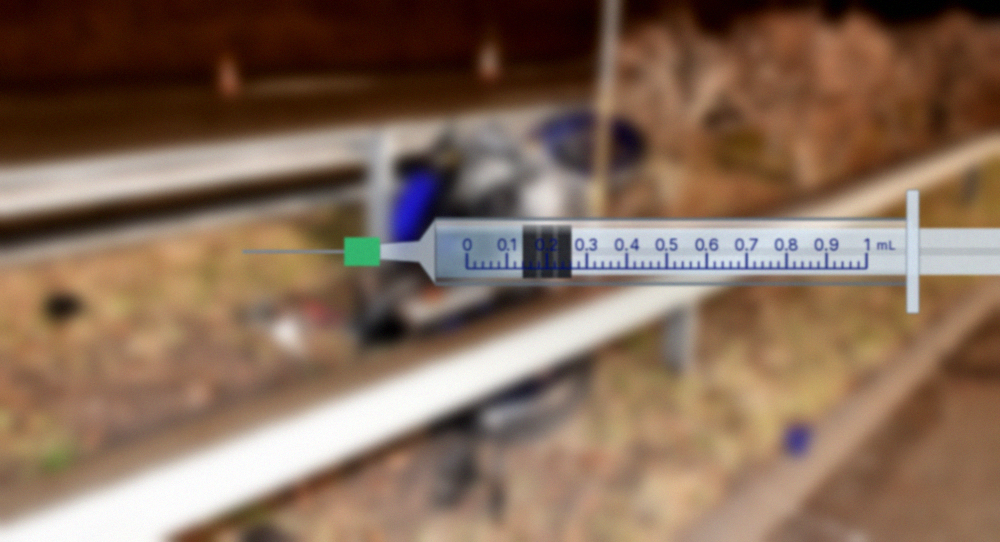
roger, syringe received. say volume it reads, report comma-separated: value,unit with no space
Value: 0.14,mL
